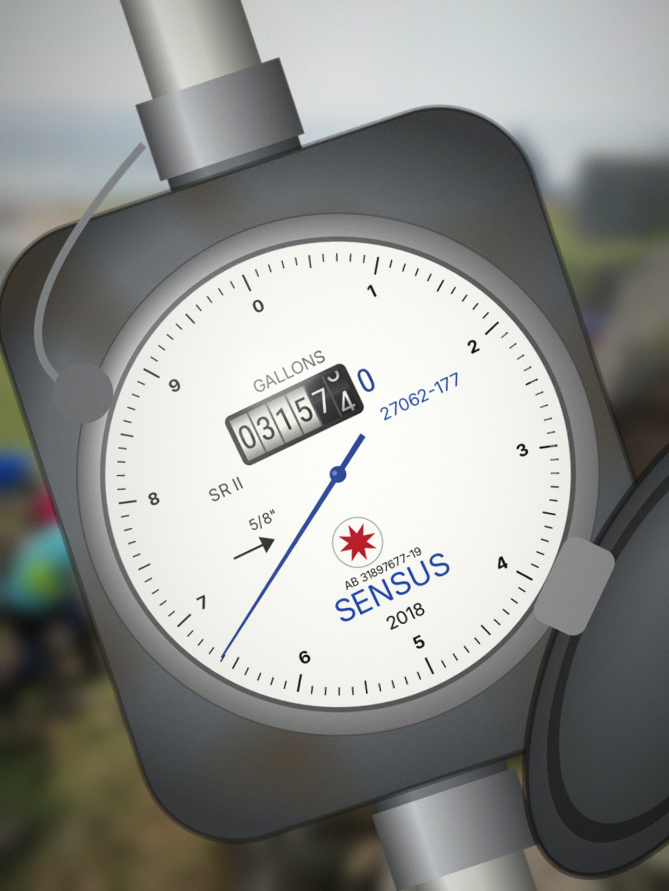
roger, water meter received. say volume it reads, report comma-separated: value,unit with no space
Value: 315736.6,gal
